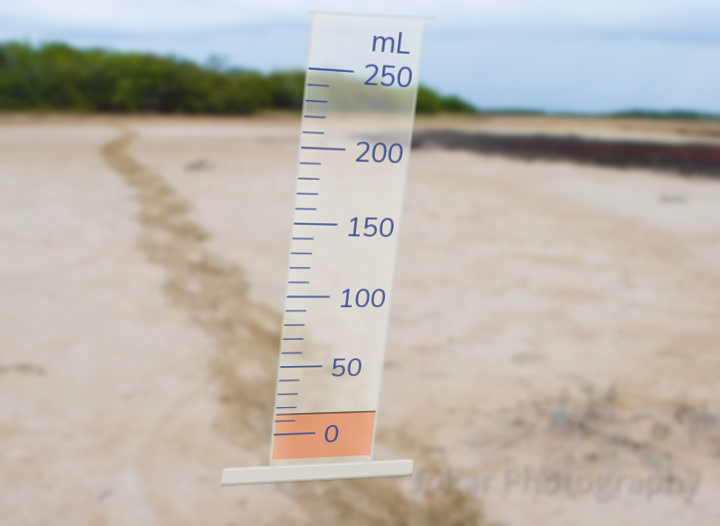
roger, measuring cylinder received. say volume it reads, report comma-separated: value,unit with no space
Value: 15,mL
